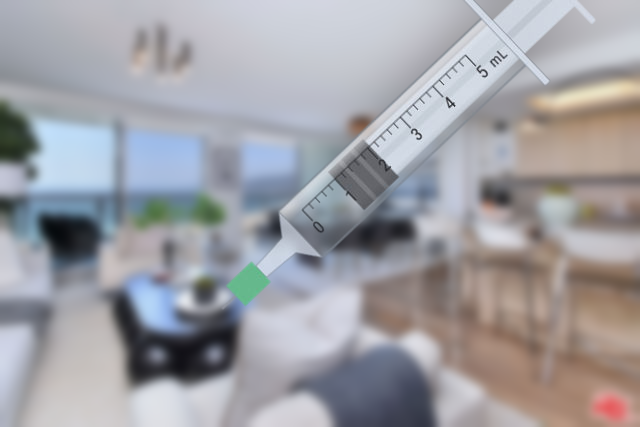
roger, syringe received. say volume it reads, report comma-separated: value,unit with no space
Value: 1,mL
